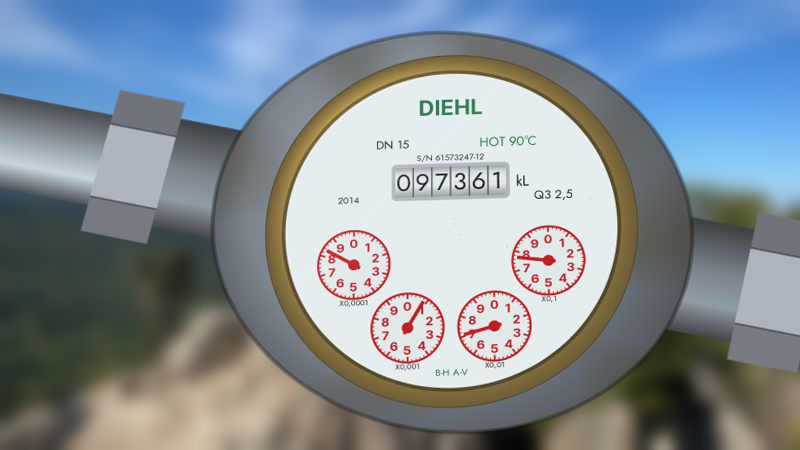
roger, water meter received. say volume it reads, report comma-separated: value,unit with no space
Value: 97361.7708,kL
